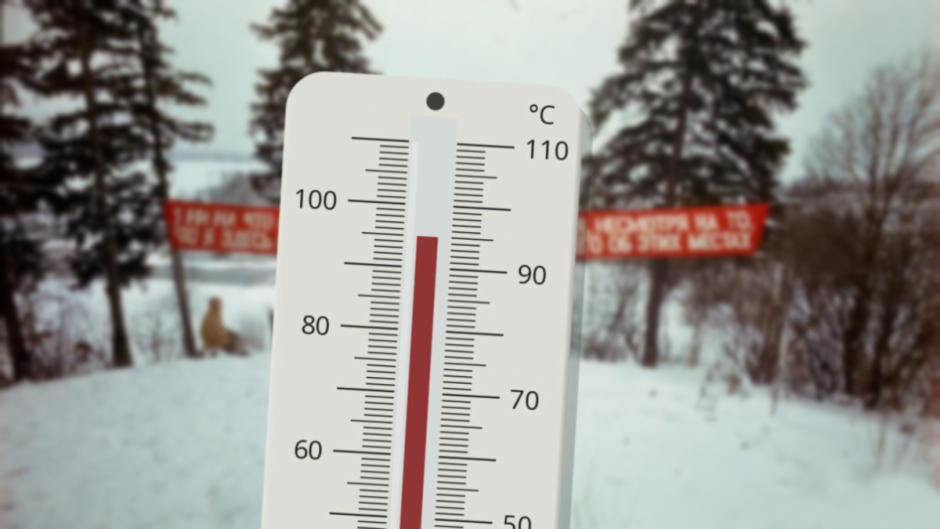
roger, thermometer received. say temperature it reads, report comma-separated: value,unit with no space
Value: 95,°C
